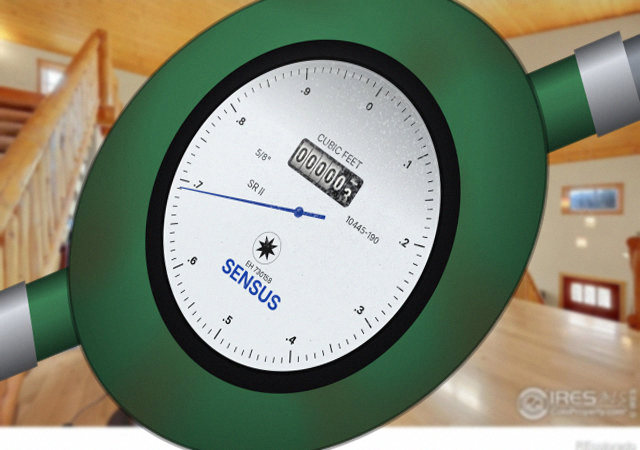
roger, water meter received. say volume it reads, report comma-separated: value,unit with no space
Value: 2.69,ft³
